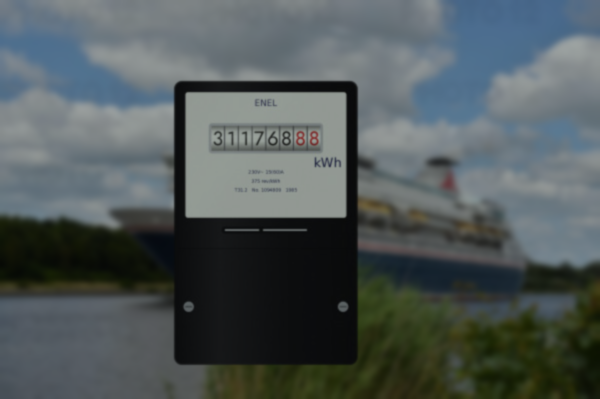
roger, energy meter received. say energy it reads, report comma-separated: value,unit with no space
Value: 311768.88,kWh
